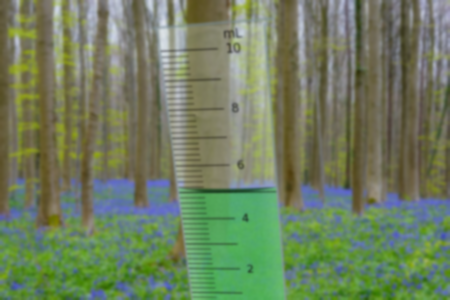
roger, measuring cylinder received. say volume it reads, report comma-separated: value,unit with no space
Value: 5,mL
